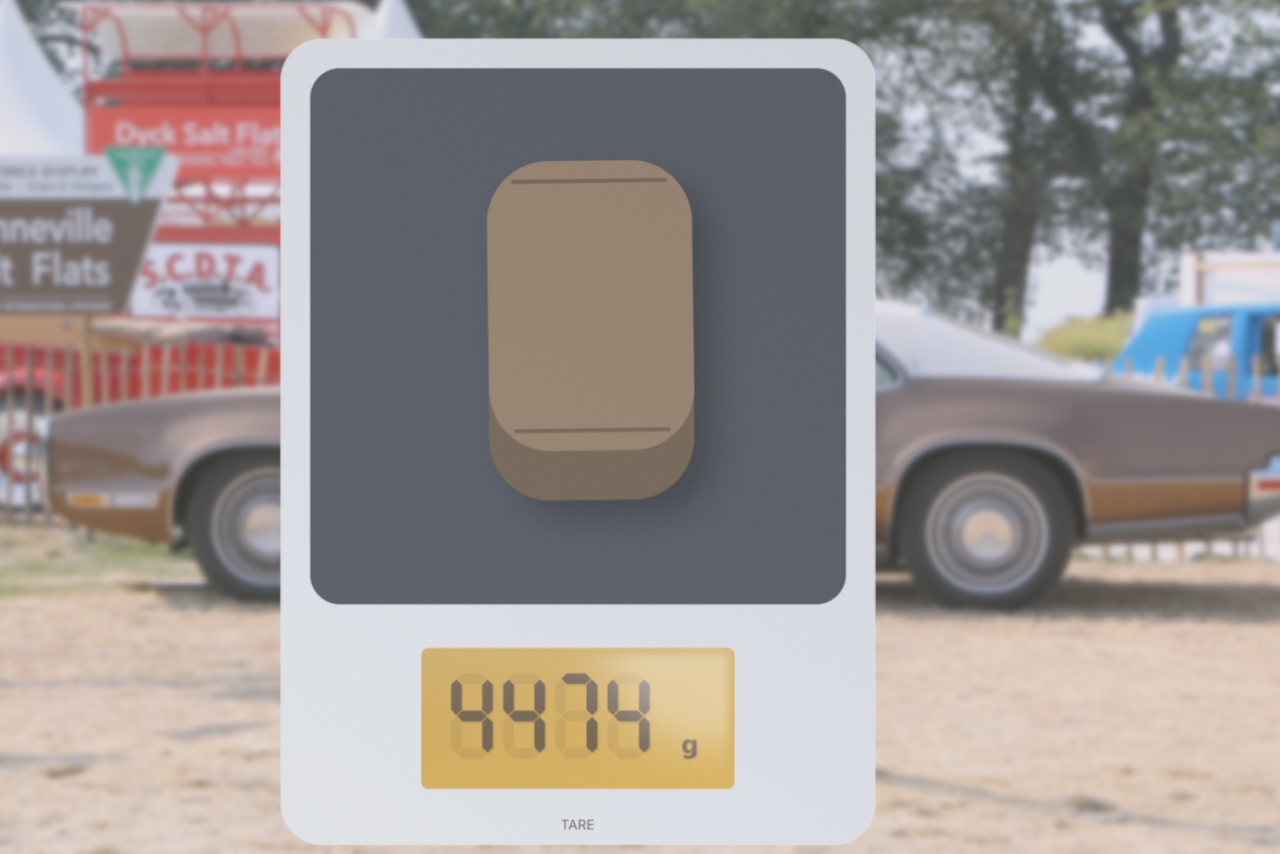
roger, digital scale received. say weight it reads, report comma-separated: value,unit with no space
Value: 4474,g
